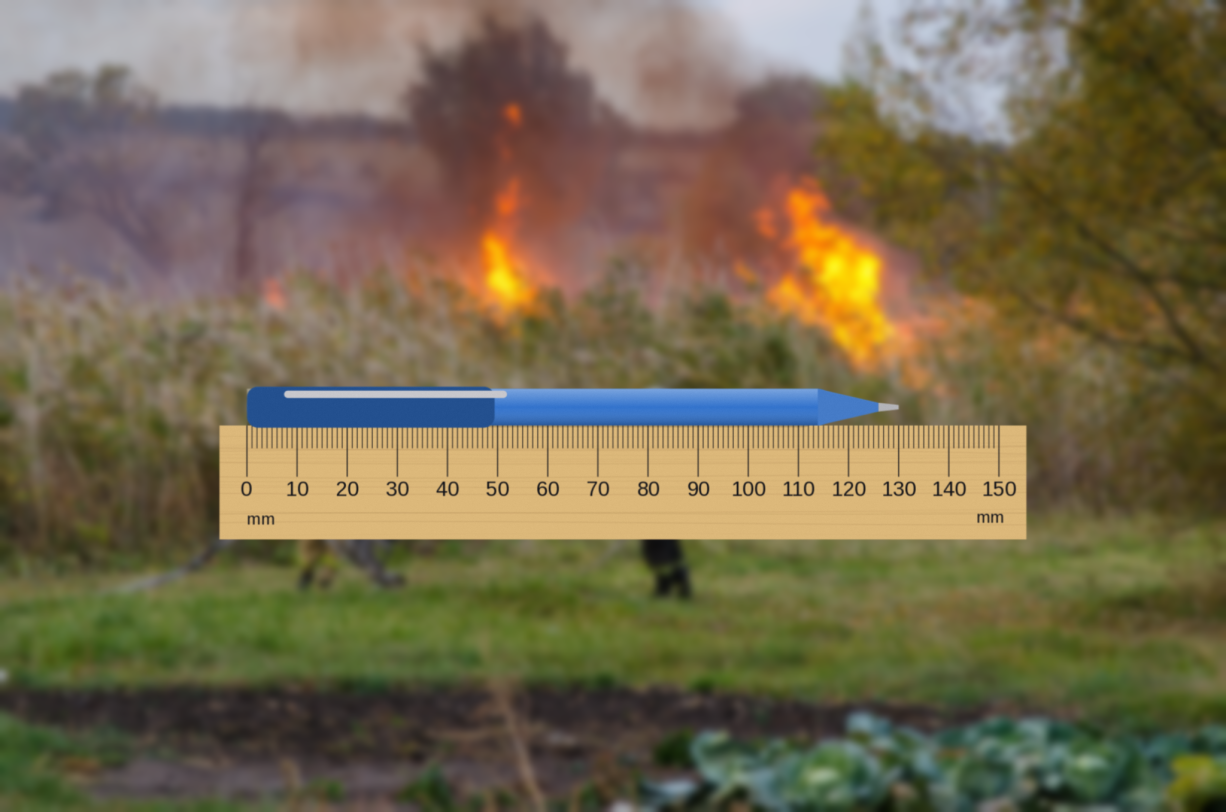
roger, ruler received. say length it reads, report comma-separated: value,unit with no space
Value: 130,mm
